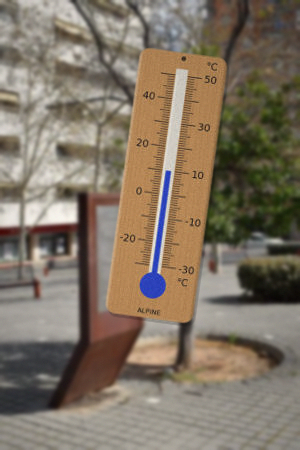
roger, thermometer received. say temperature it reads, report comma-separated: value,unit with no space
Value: 10,°C
